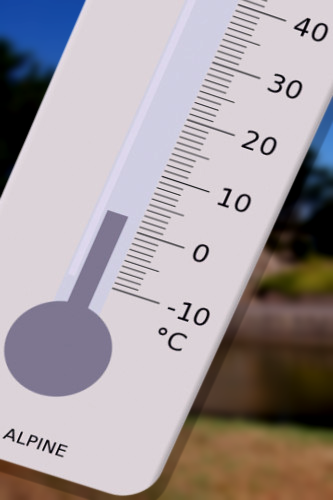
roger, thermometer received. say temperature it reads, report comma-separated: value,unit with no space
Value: 2,°C
